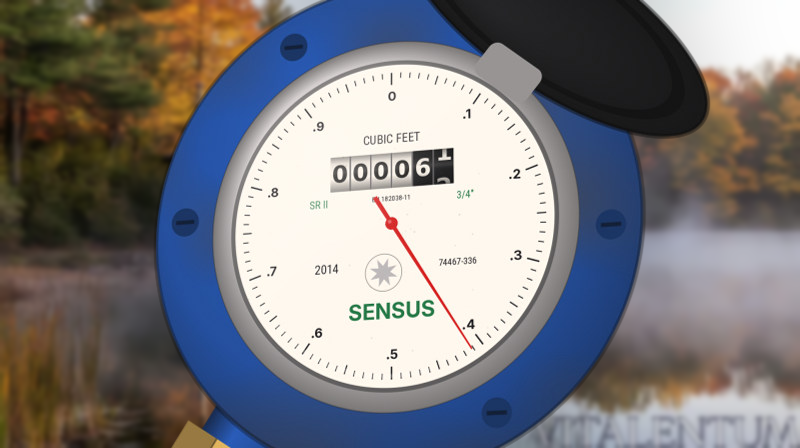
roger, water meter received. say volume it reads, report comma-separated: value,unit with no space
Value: 61.41,ft³
